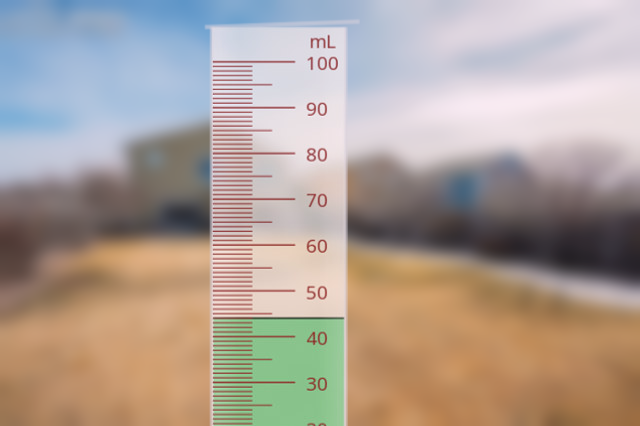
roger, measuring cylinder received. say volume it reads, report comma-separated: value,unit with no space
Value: 44,mL
